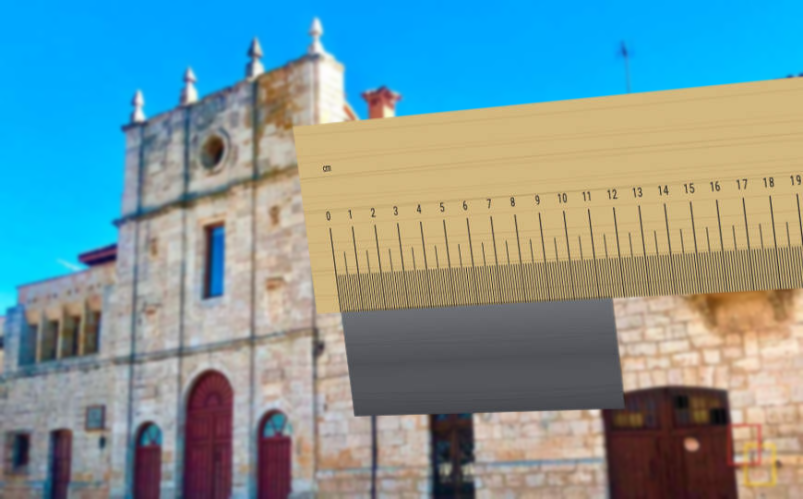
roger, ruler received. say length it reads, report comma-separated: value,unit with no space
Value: 11.5,cm
